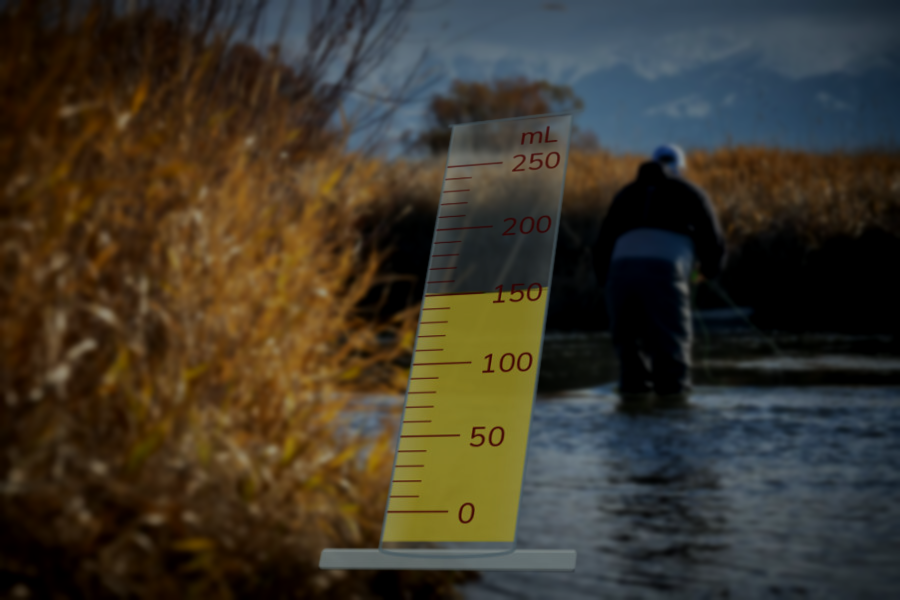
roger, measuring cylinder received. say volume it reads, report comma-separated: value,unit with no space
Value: 150,mL
